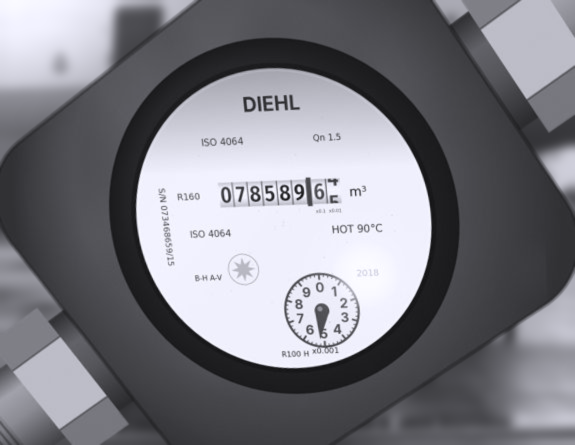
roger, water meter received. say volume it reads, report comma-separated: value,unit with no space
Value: 78589.645,m³
